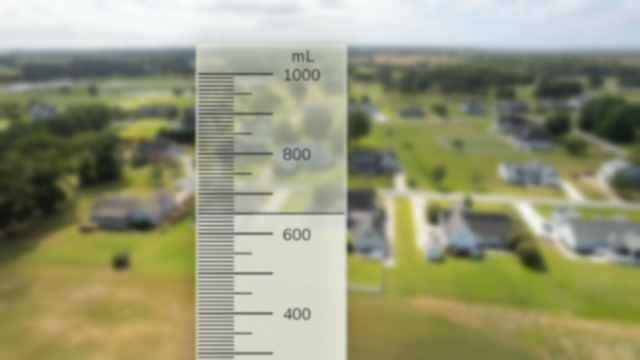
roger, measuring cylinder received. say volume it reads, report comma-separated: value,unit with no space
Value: 650,mL
